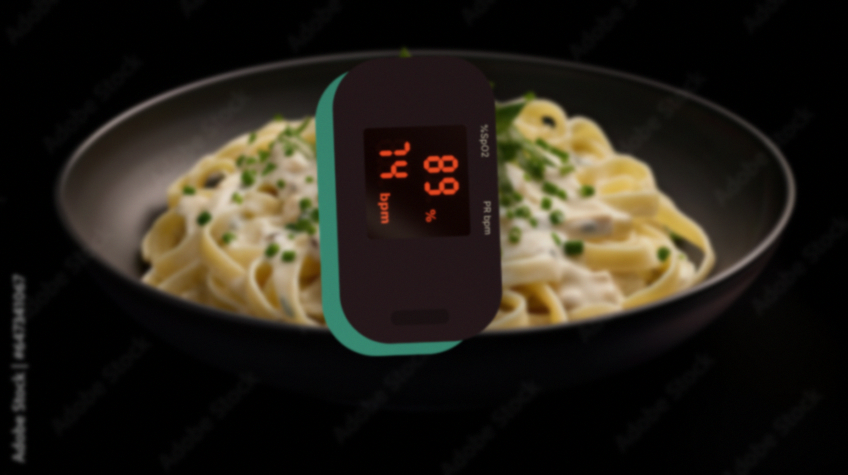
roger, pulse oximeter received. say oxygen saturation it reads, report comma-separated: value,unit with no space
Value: 89,%
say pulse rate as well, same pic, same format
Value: 74,bpm
